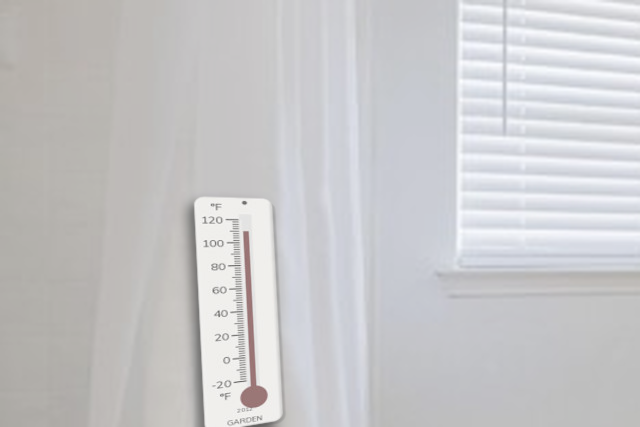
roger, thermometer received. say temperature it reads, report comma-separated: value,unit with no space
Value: 110,°F
